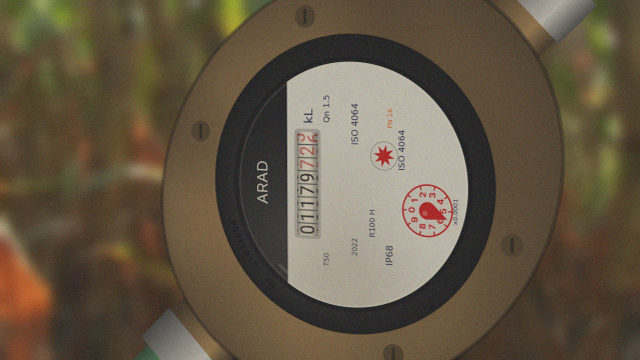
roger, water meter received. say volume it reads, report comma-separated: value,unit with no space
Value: 1179.7255,kL
